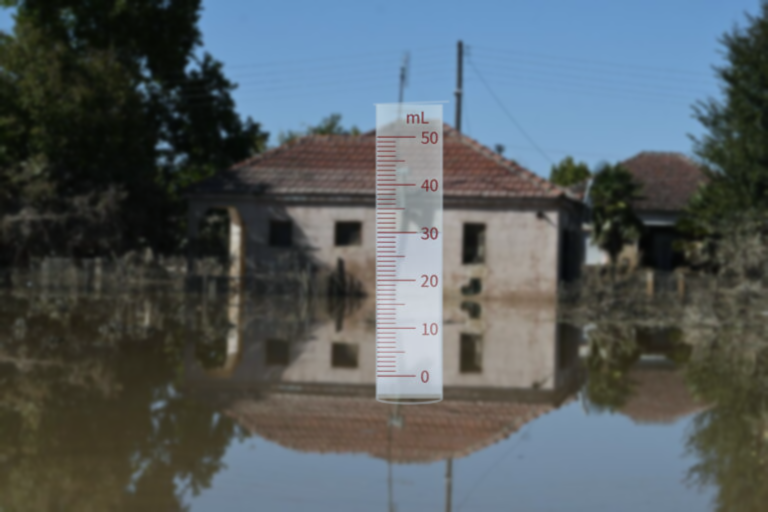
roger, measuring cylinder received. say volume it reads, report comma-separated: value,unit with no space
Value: 30,mL
